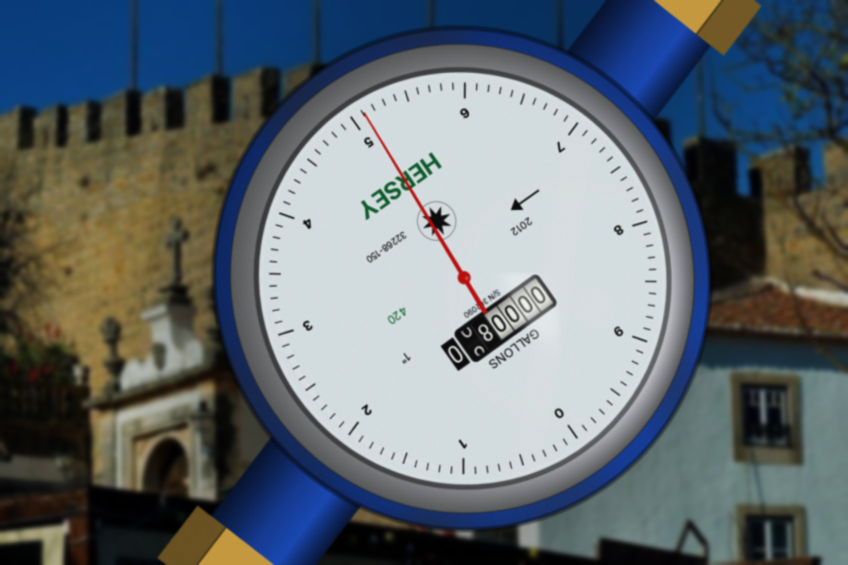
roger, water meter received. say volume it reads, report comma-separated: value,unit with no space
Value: 885.1,gal
